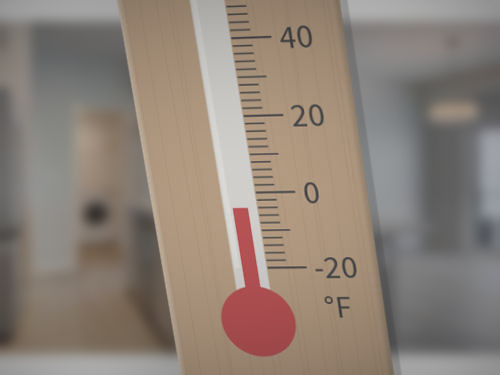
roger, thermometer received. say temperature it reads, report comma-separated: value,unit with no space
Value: -4,°F
